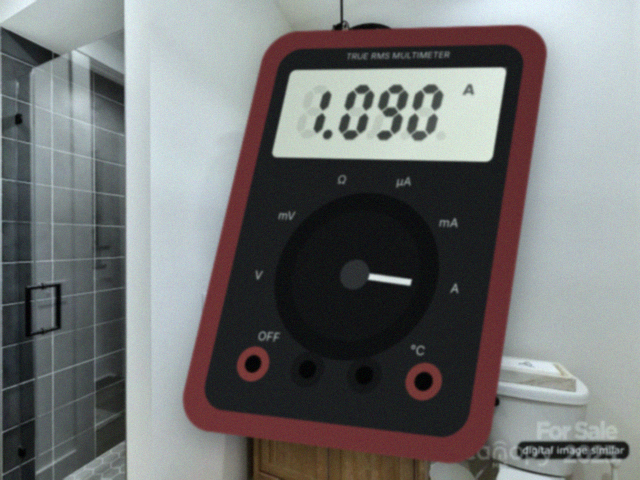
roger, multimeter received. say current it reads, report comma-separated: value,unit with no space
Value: 1.090,A
